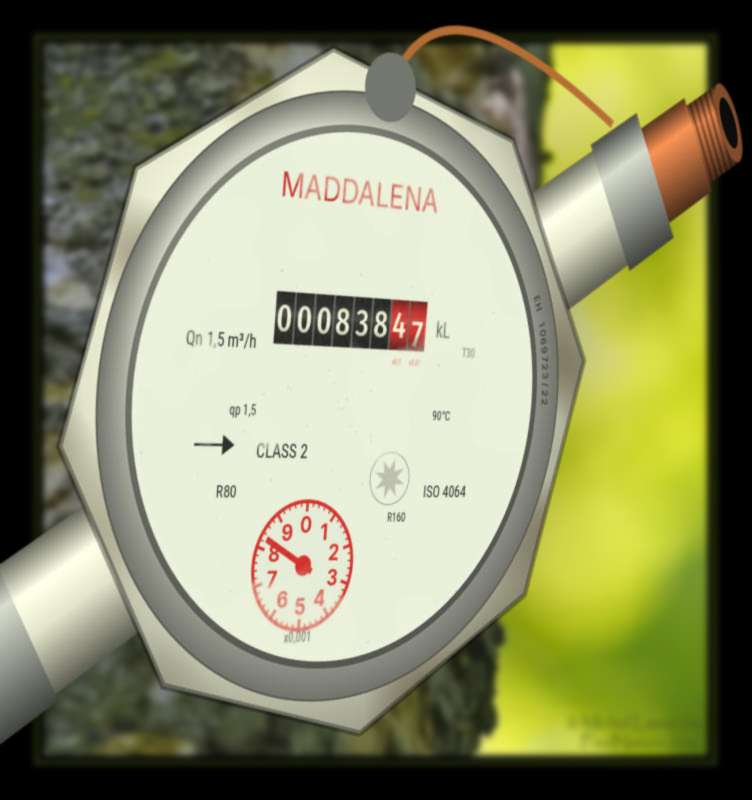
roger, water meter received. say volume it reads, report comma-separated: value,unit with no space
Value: 838.468,kL
